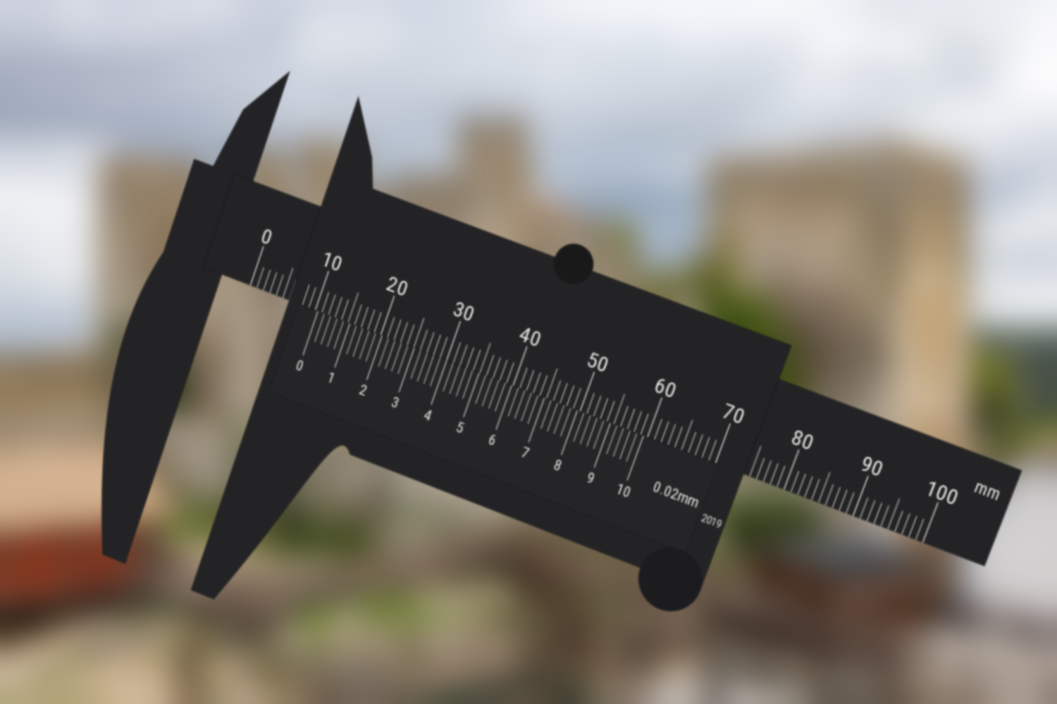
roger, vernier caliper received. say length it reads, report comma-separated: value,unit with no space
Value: 10.4,mm
